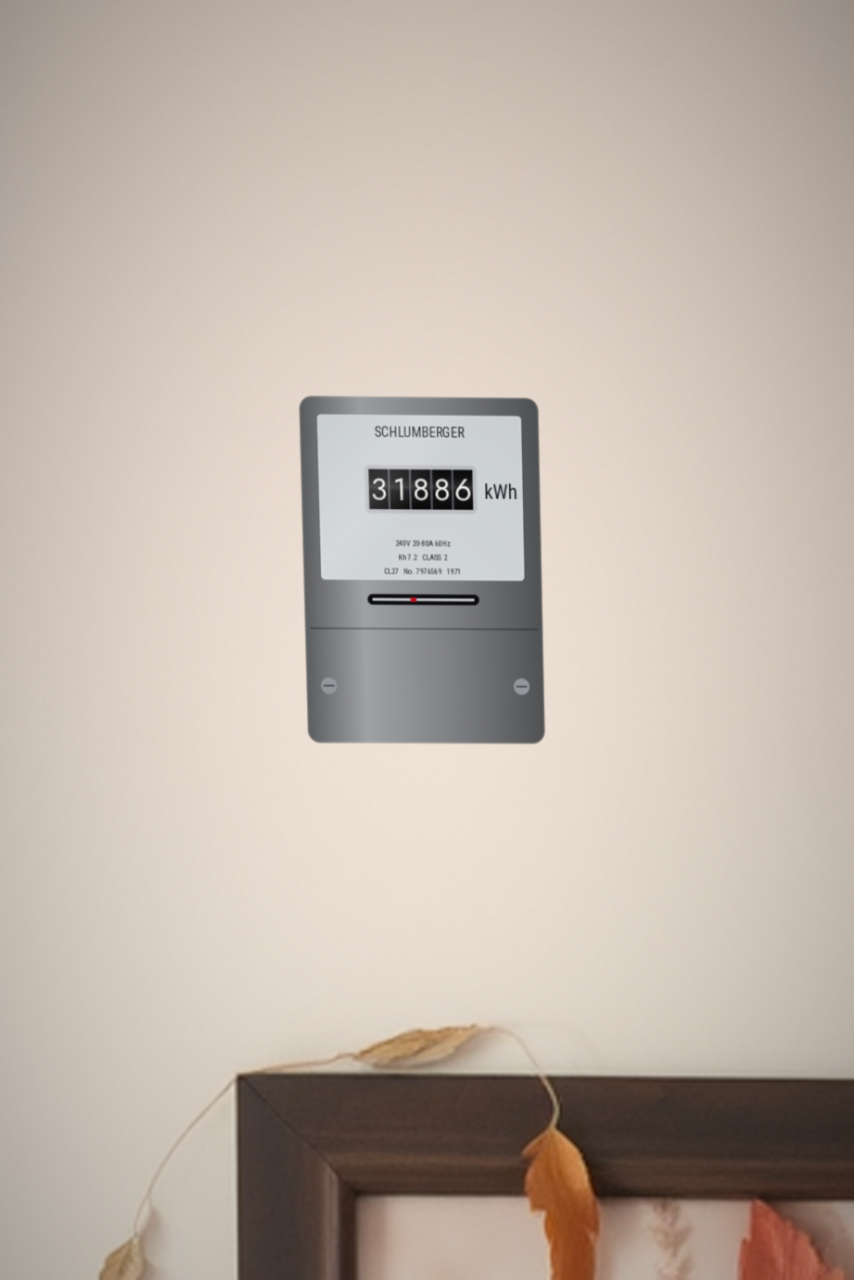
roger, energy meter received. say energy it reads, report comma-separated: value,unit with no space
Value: 31886,kWh
